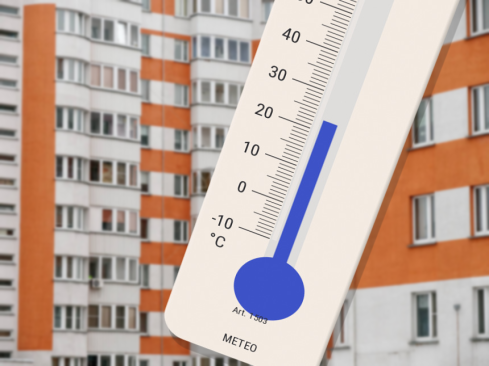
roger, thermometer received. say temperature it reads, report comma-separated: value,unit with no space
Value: 23,°C
